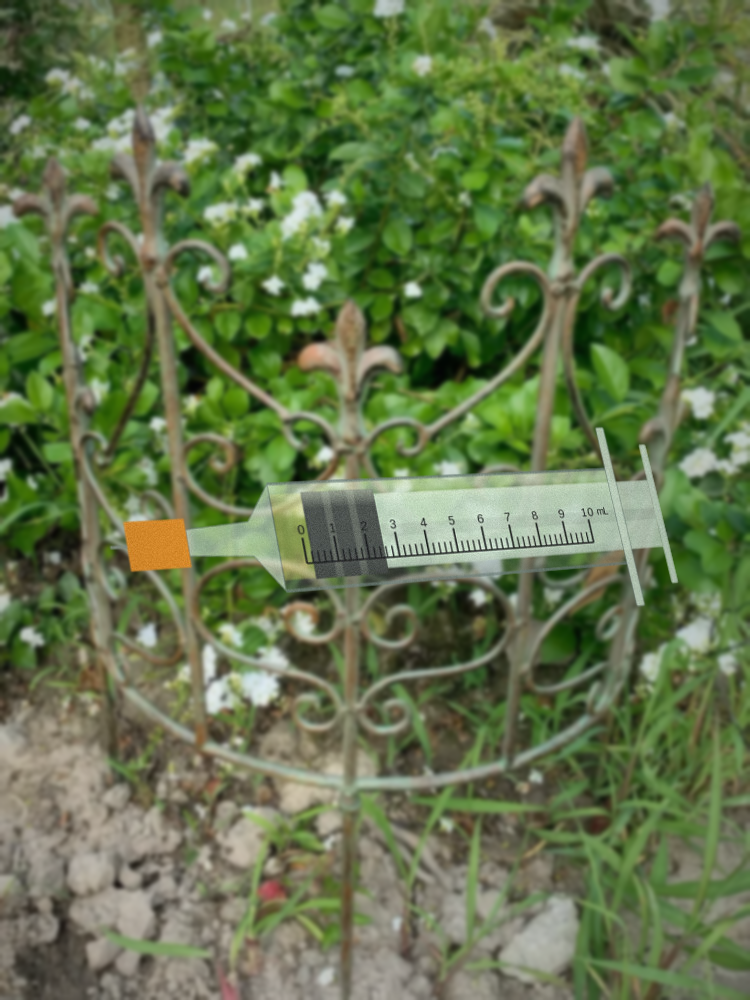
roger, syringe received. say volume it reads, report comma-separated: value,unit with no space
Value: 0.2,mL
